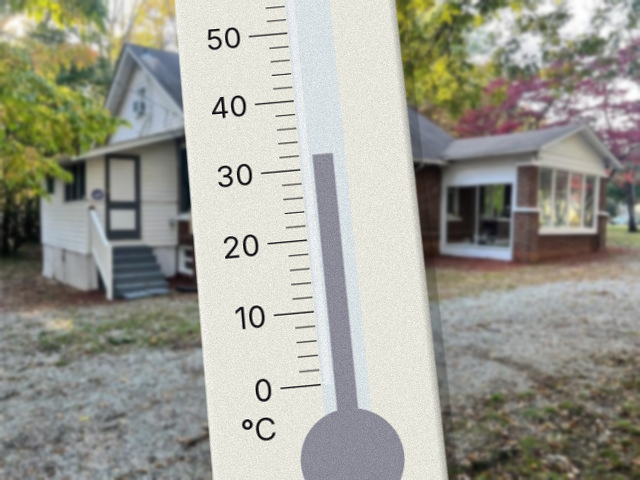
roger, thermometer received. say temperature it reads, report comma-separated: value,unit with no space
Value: 32,°C
